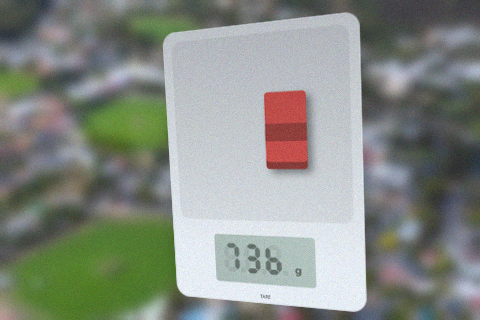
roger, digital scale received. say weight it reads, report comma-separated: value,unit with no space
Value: 736,g
